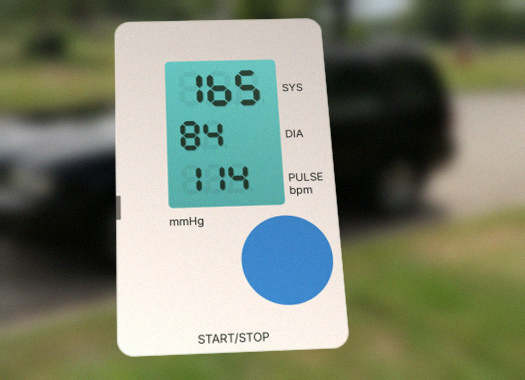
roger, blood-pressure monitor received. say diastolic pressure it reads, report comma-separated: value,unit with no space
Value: 84,mmHg
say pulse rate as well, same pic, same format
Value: 114,bpm
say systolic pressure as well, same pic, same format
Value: 165,mmHg
